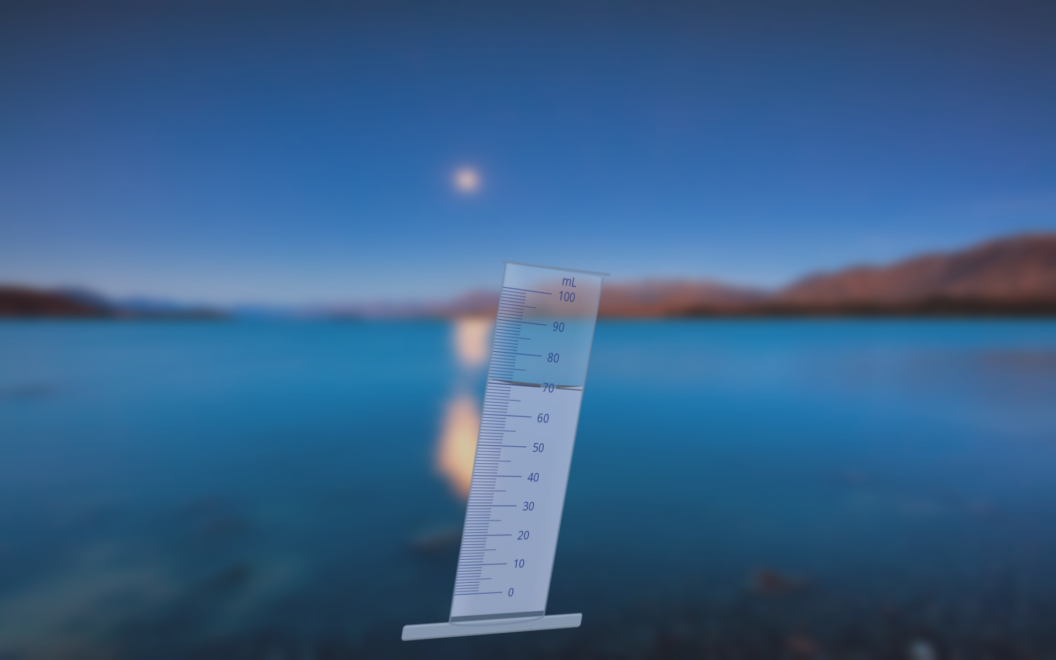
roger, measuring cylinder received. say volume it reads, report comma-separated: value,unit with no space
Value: 70,mL
